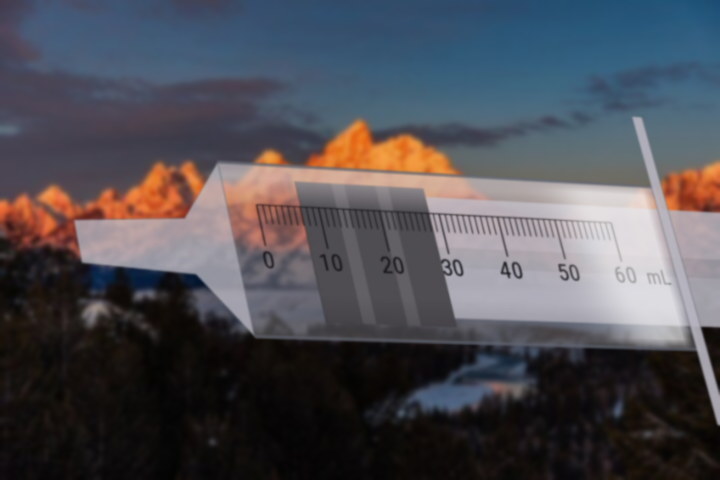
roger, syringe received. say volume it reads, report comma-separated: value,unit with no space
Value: 7,mL
